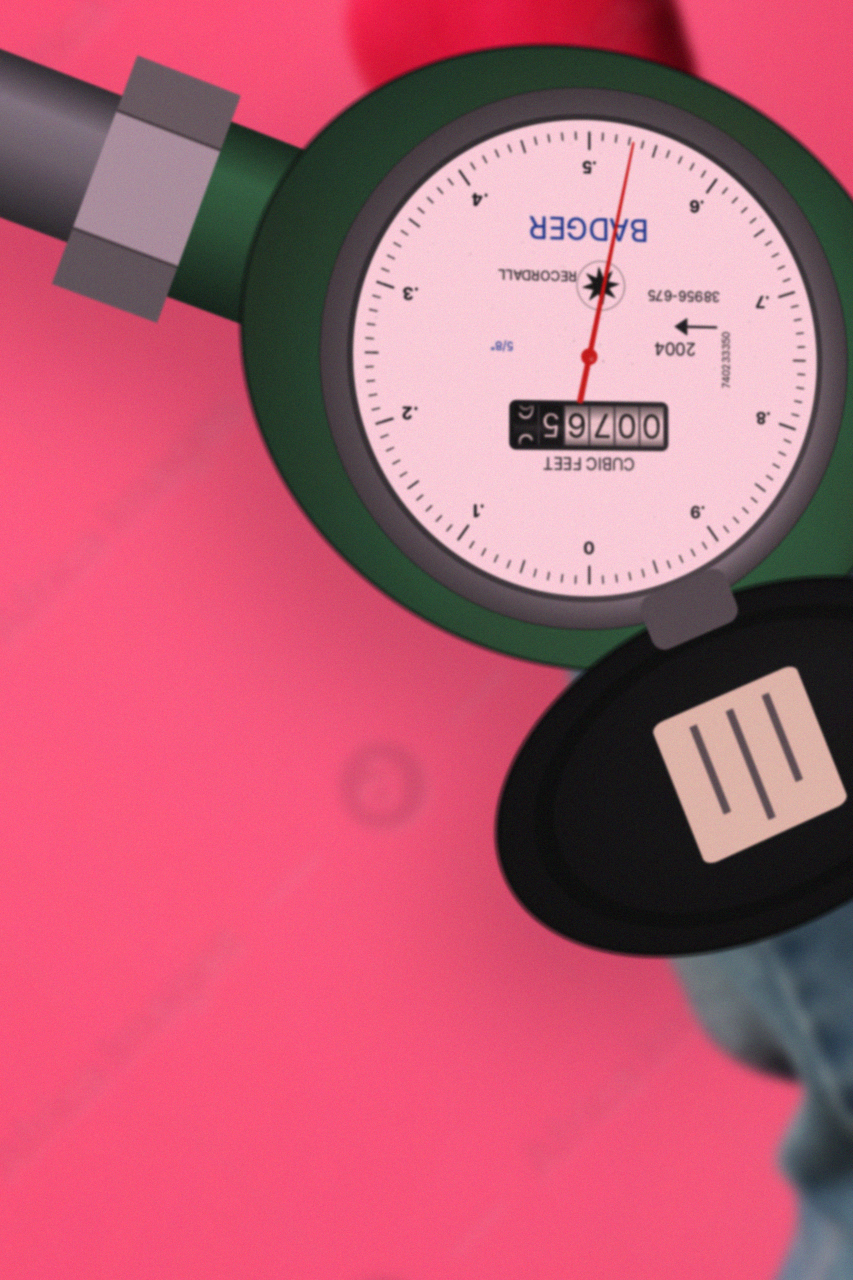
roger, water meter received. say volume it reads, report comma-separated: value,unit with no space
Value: 7655.53,ft³
